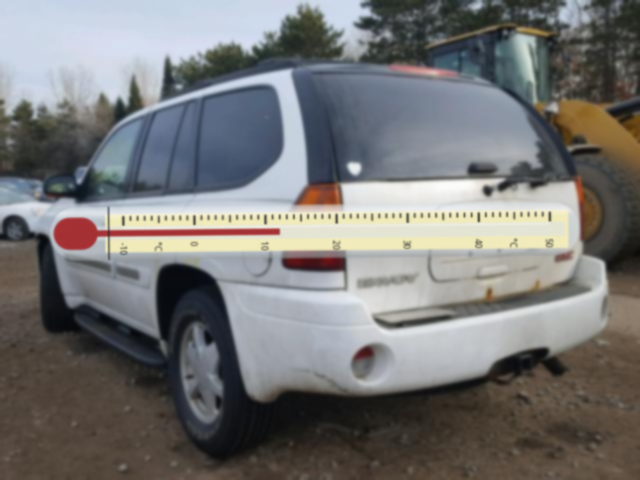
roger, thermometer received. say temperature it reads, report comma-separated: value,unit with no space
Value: 12,°C
